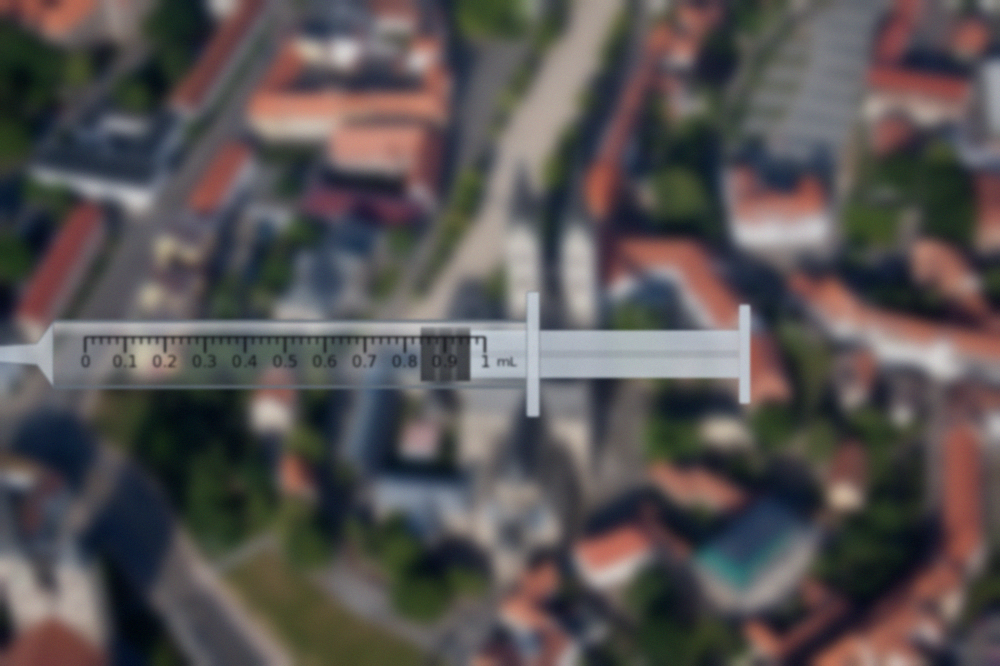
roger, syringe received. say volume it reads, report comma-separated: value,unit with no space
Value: 0.84,mL
